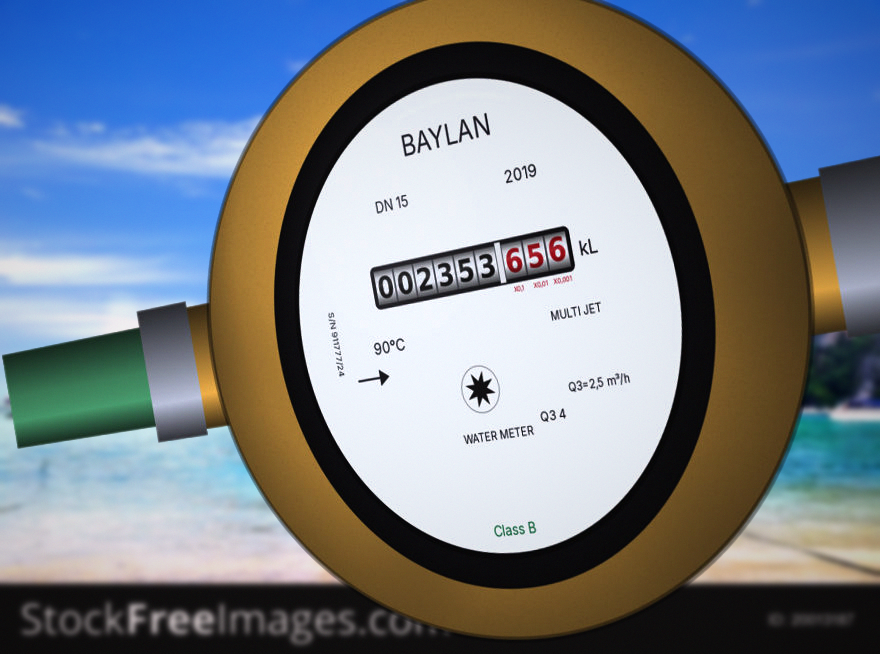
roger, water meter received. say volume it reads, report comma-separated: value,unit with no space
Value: 2353.656,kL
